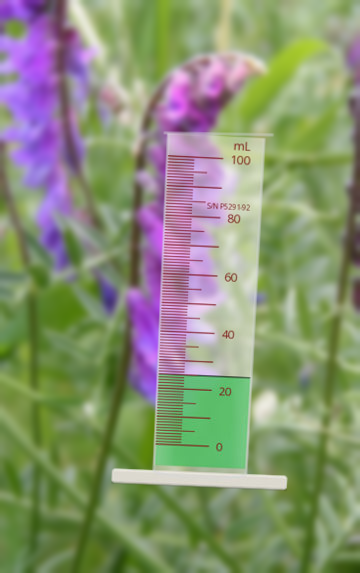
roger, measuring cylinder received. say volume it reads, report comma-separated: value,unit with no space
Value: 25,mL
